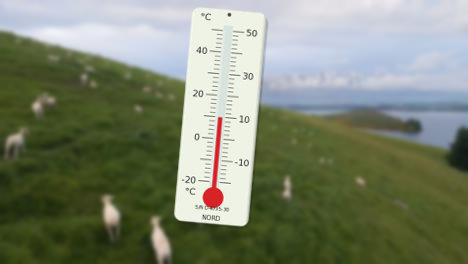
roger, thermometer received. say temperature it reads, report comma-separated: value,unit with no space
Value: 10,°C
